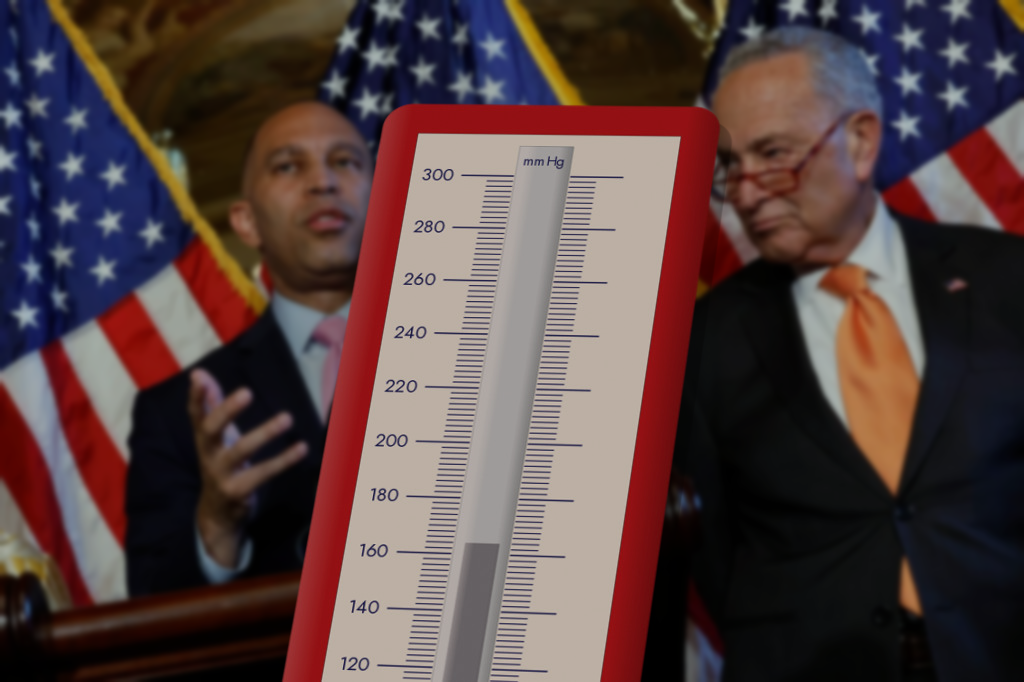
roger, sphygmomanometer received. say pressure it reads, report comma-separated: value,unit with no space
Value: 164,mmHg
